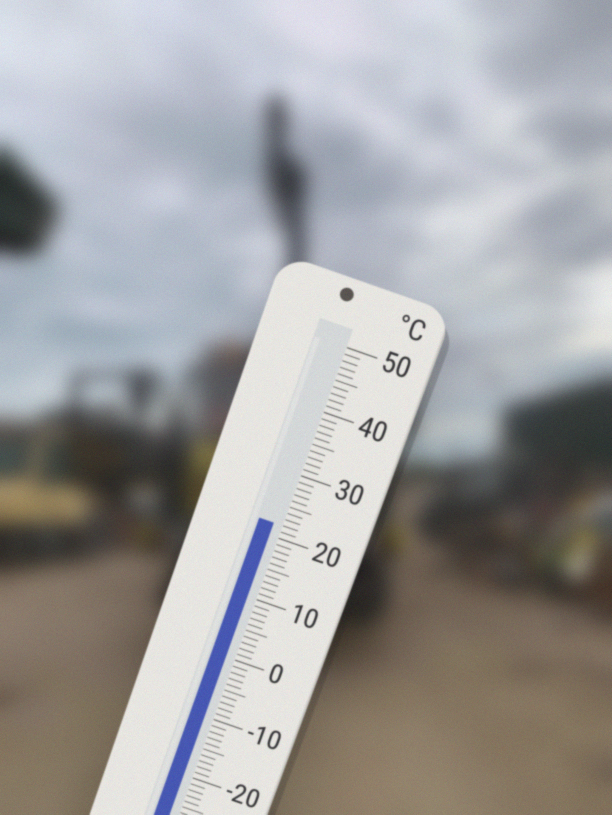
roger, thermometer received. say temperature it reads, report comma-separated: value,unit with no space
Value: 22,°C
